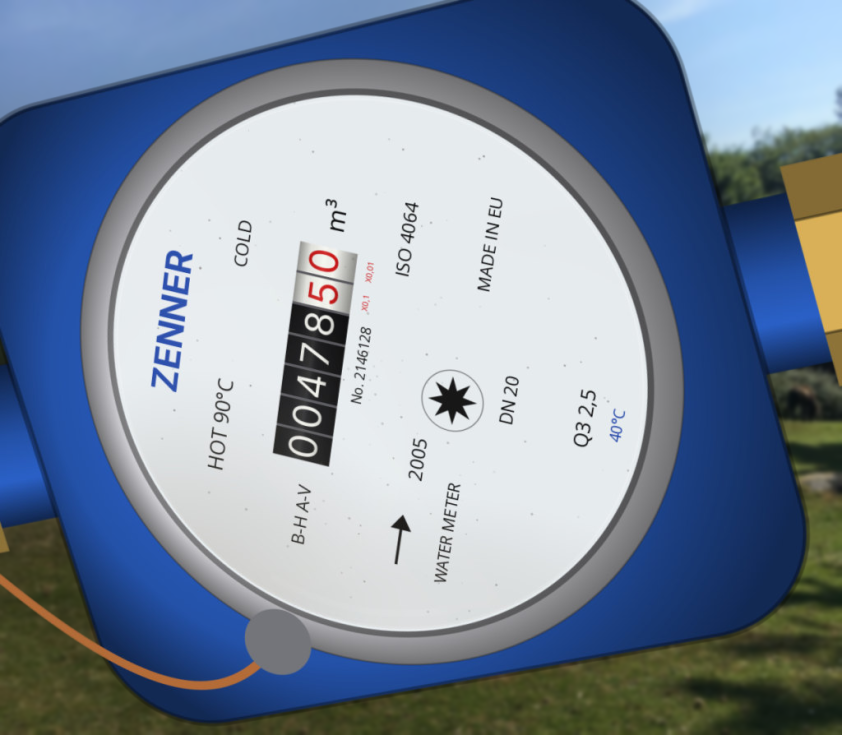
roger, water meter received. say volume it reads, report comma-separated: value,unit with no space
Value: 478.50,m³
